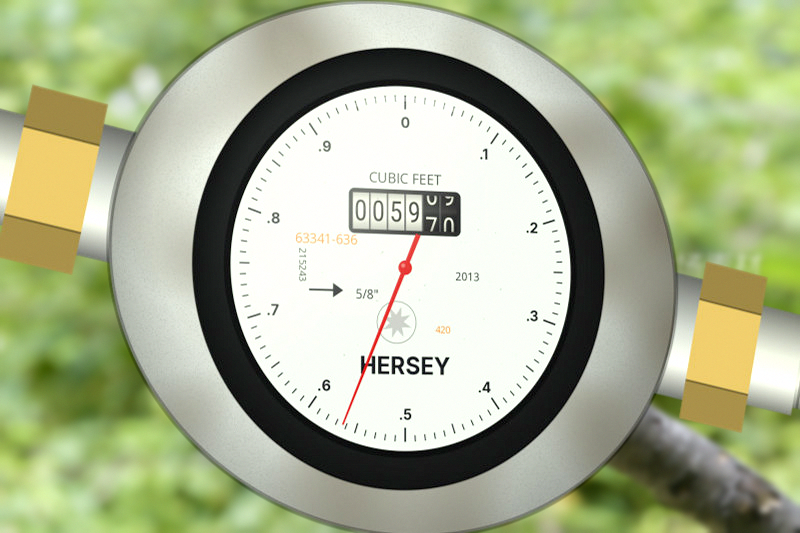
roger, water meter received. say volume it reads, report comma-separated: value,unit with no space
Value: 5969.56,ft³
